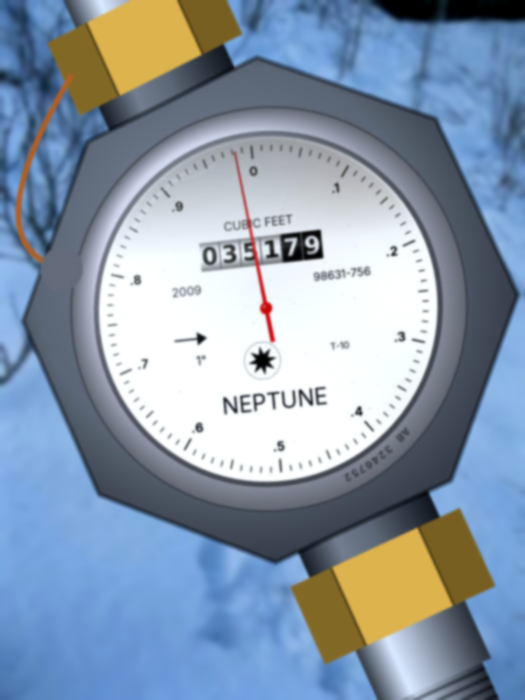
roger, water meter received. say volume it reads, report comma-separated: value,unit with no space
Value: 35178.98,ft³
